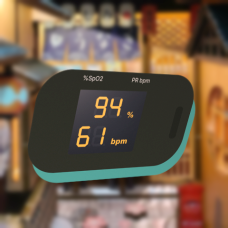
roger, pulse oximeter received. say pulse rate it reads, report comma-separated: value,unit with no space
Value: 61,bpm
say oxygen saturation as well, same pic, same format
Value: 94,%
